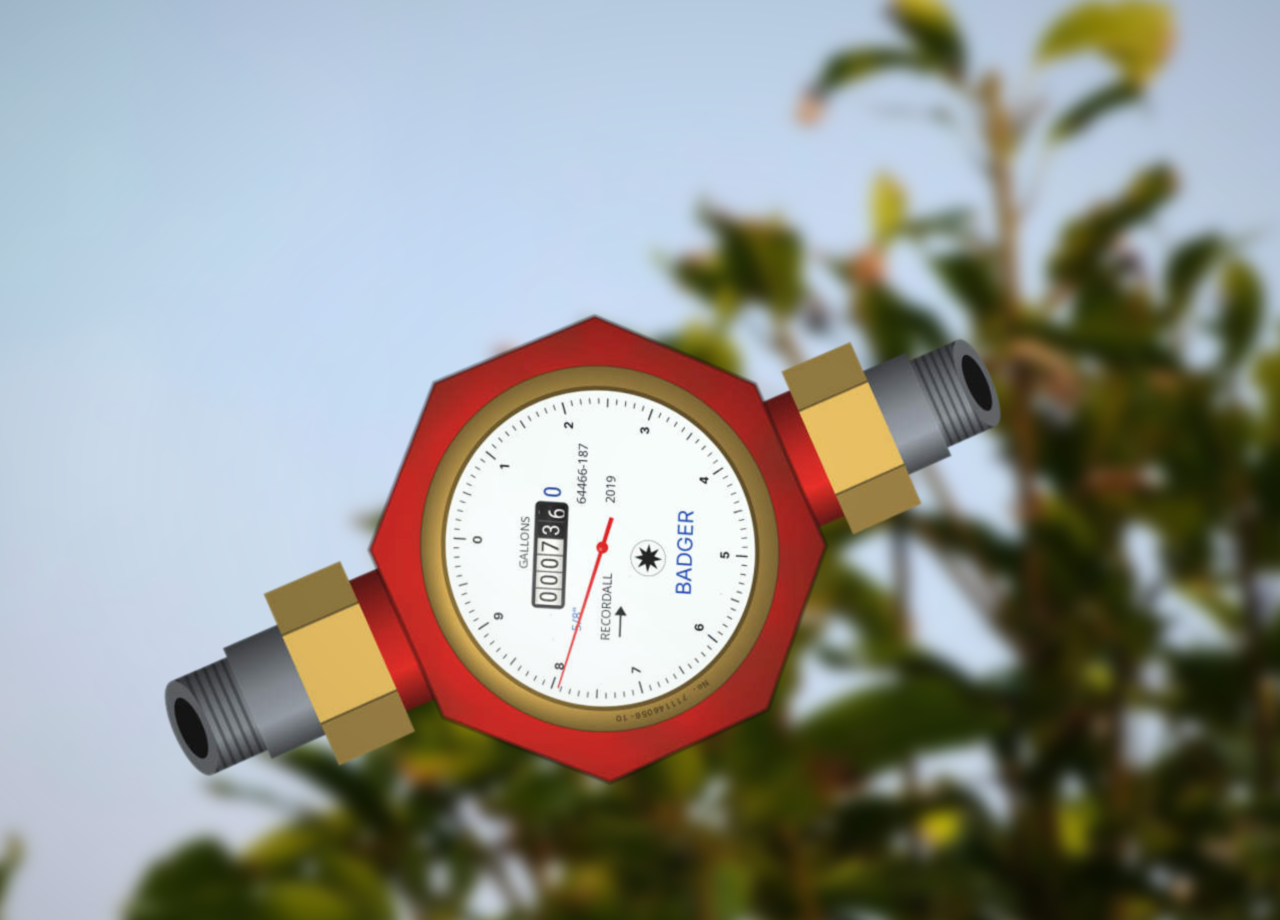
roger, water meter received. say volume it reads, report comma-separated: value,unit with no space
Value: 7357.9,gal
